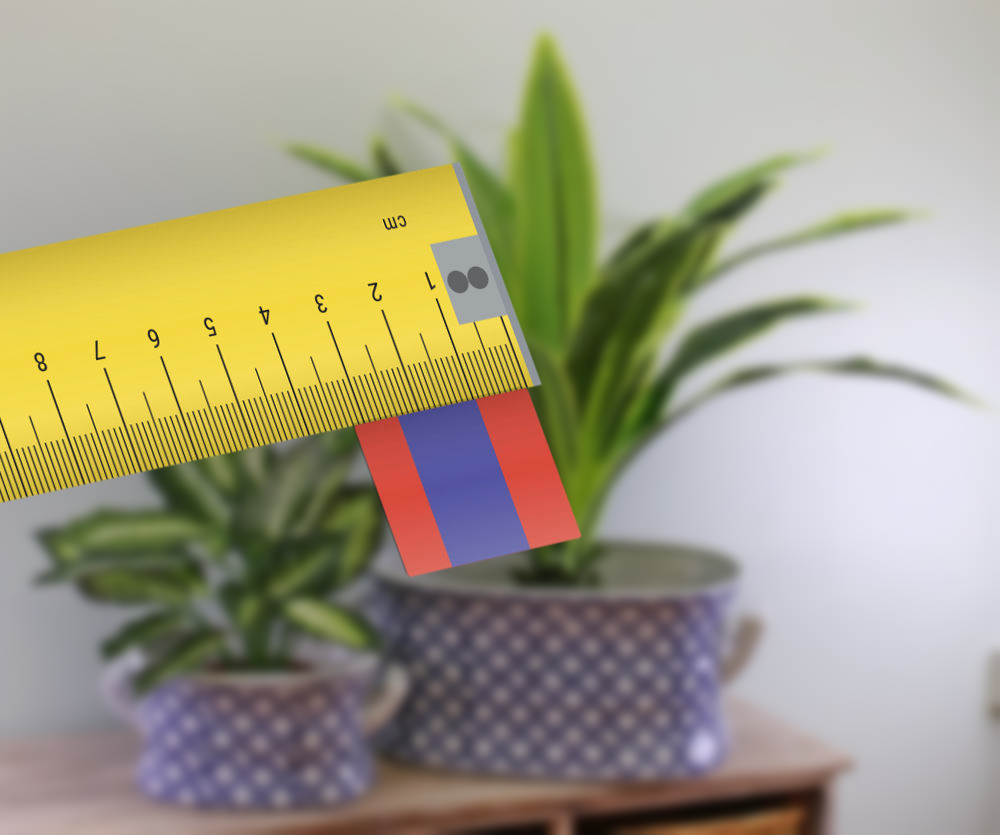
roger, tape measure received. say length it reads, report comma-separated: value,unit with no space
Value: 3.2,cm
